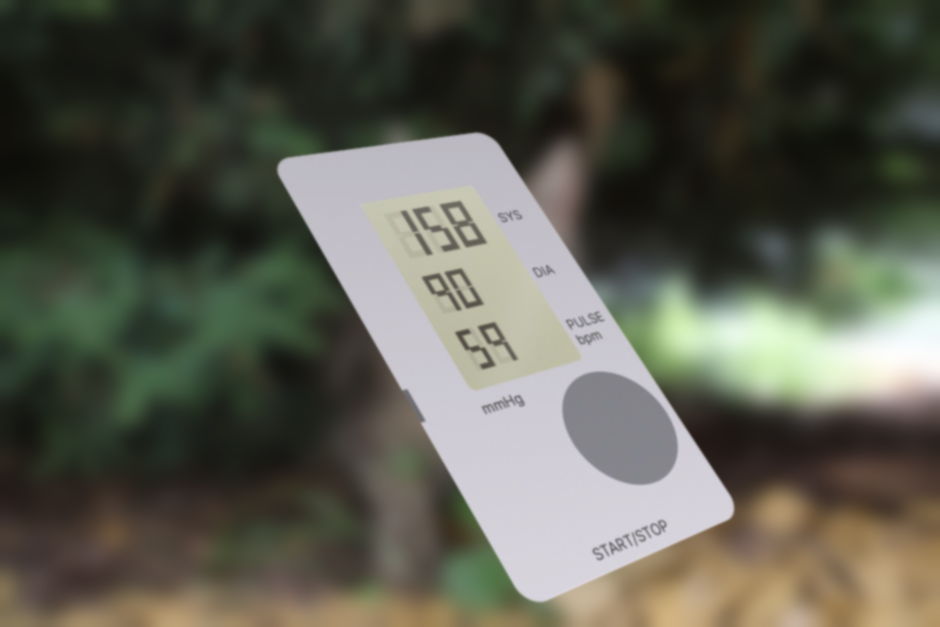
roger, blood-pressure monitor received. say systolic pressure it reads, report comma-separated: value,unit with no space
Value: 158,mmHg
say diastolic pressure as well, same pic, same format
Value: 90,mmHg
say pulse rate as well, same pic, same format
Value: 59,bpm
